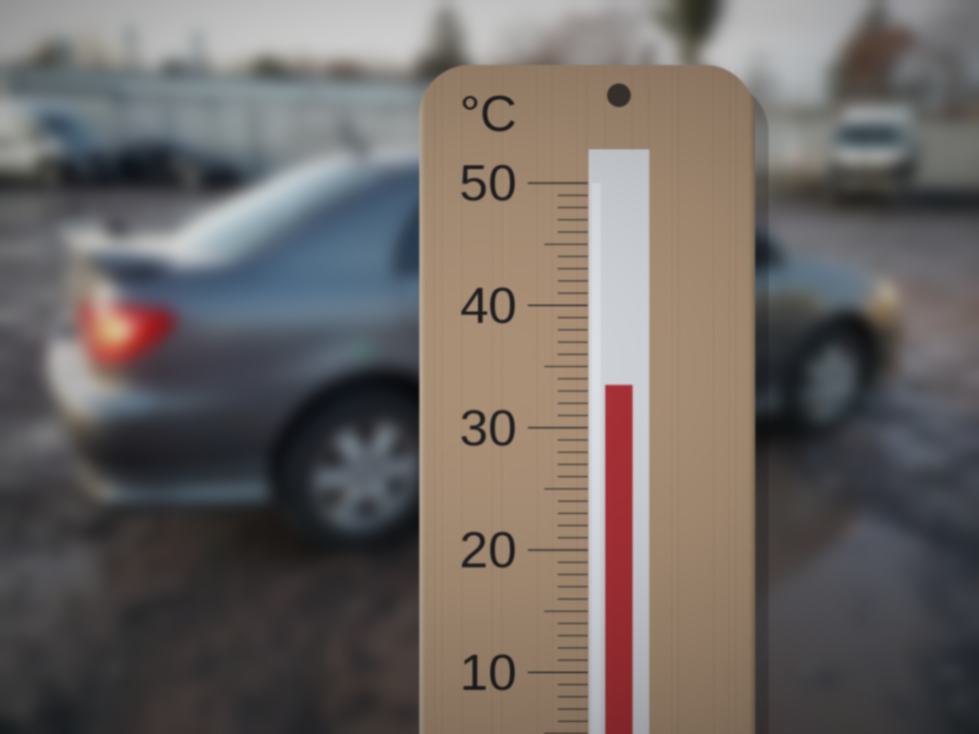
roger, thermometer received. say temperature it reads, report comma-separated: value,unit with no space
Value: 33.5,°C
